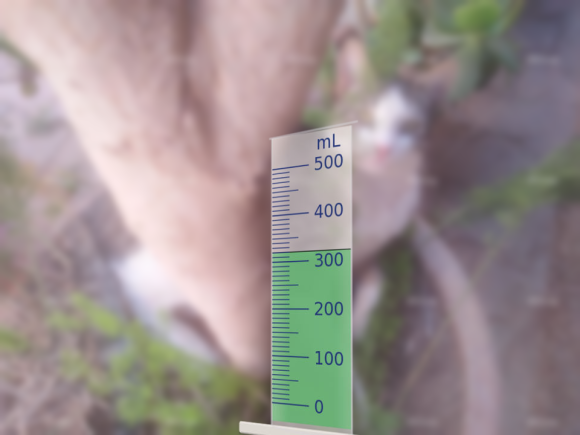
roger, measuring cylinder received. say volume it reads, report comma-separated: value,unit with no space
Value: 320,mL
